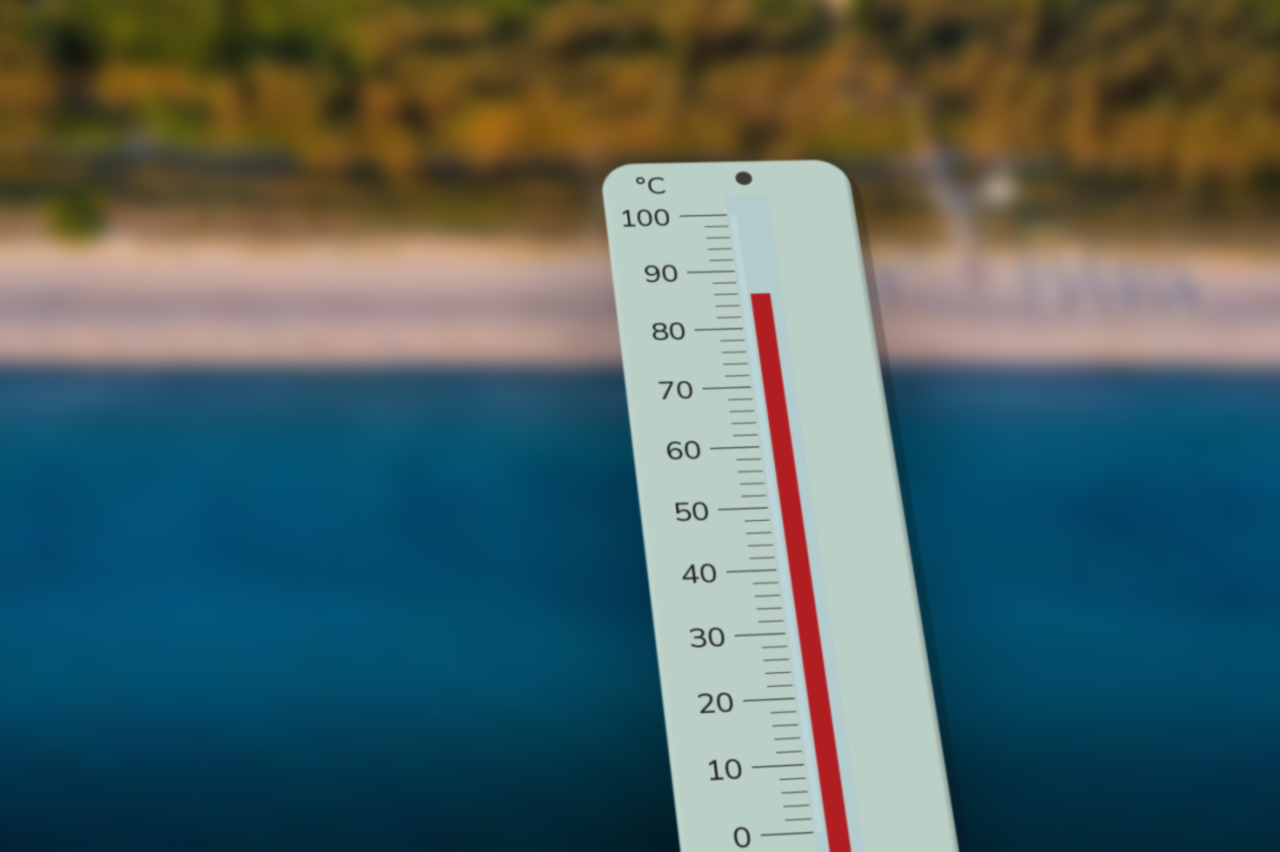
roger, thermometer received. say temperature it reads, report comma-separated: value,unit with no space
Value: 86,°C
